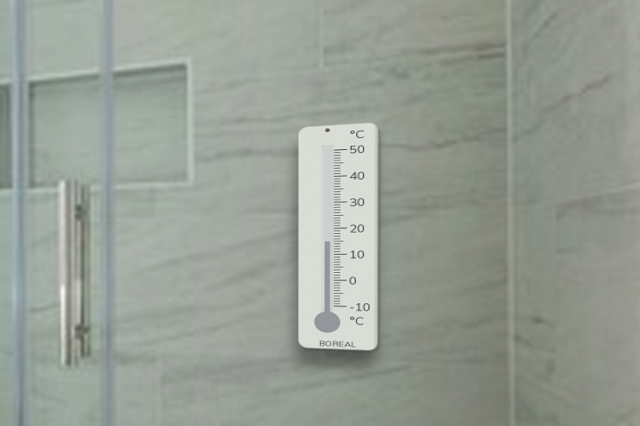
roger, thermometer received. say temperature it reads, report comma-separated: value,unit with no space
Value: 15,°C
